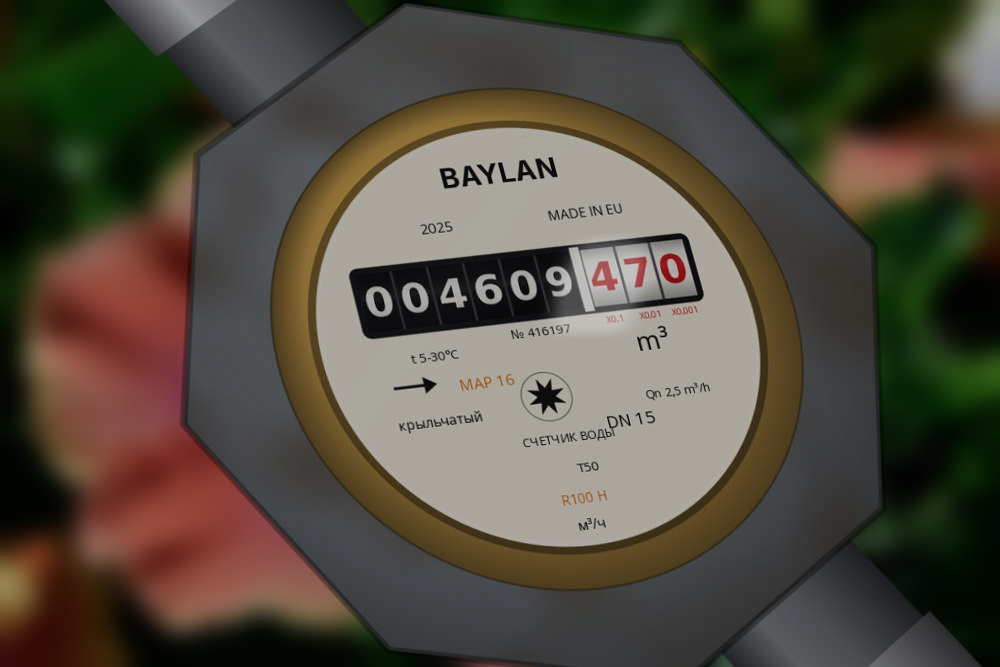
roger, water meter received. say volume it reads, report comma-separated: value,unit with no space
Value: 4609.470,m³
